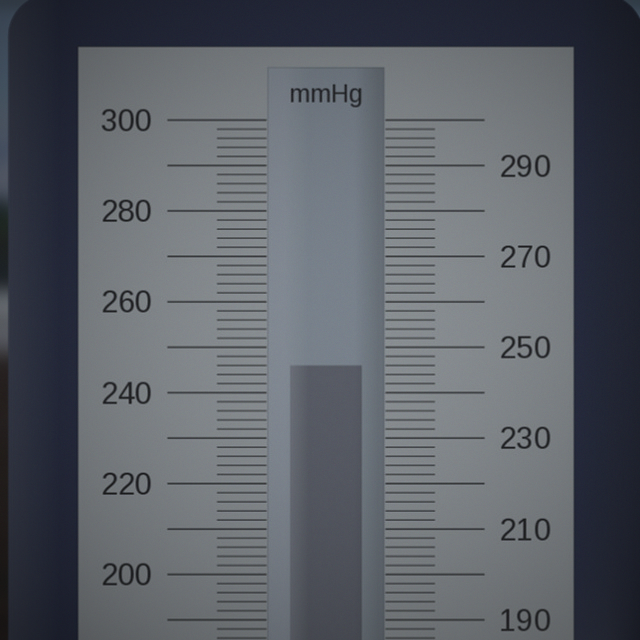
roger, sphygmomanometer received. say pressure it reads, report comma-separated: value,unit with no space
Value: 246,mmHg
